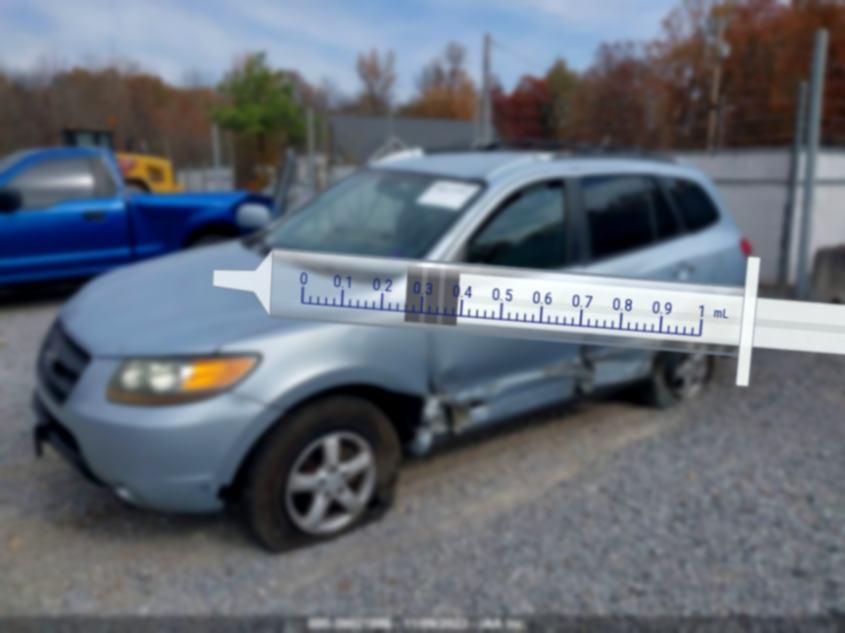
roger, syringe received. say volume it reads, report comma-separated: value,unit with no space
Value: 0.26,mL
